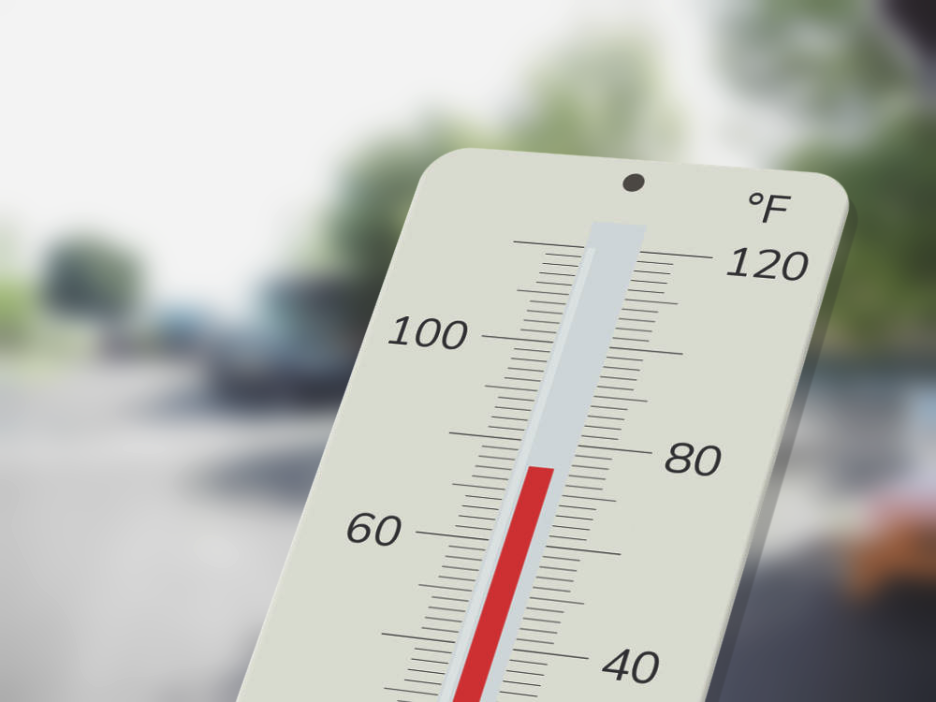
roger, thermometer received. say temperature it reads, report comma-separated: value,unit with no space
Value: 75,°F
